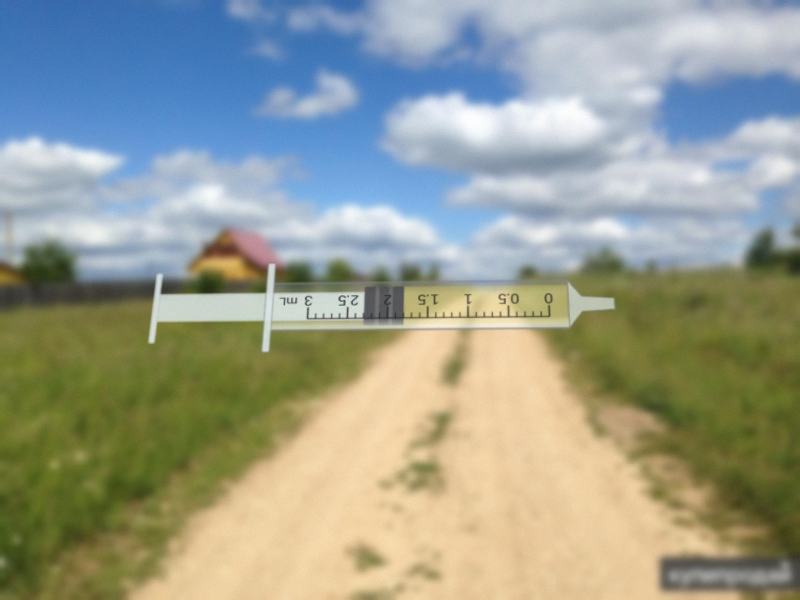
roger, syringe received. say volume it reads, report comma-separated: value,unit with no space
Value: 1.8,mL
